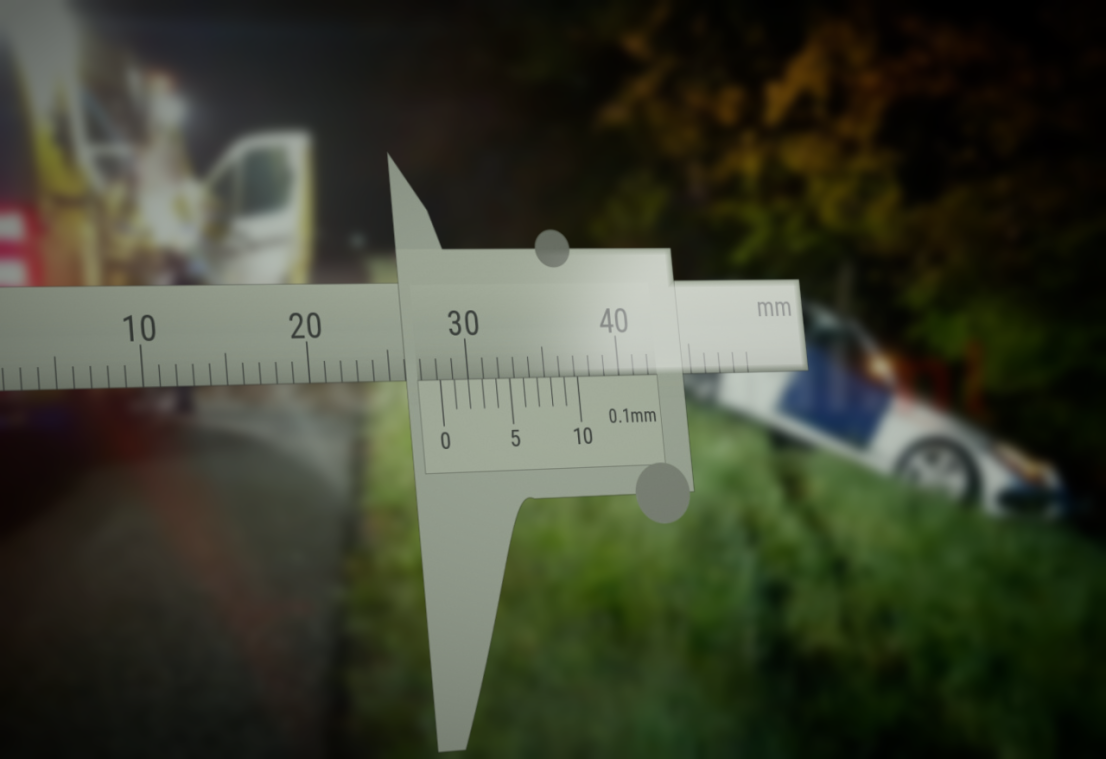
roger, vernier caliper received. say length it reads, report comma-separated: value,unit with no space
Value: 28.2,mm
